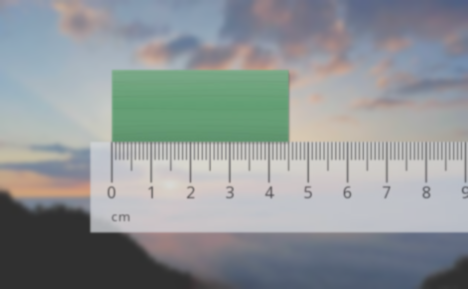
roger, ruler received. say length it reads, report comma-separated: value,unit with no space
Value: 4.5,cm
